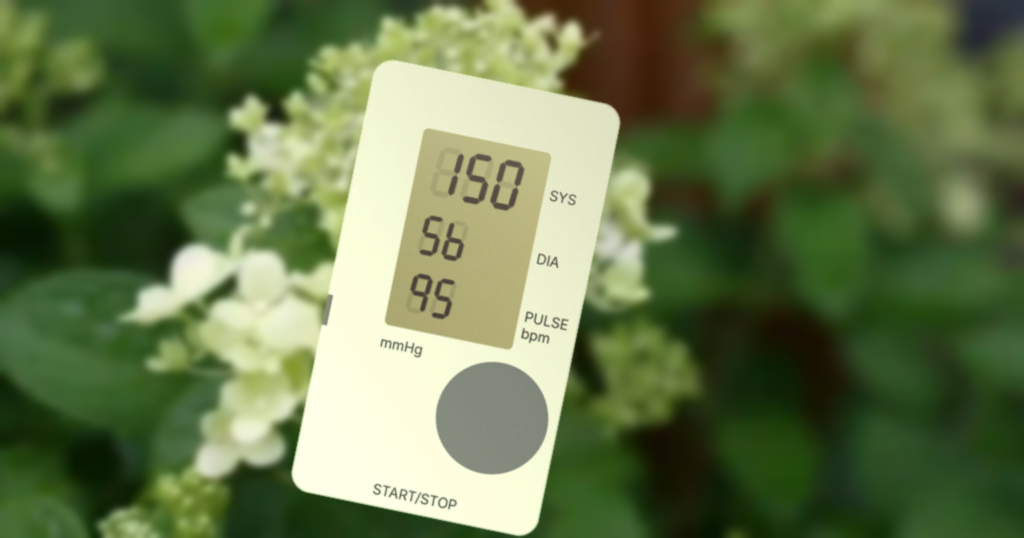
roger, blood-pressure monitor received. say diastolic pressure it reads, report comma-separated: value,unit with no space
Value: 56,mmHg
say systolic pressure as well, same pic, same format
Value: 150,mmHg
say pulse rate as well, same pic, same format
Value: 95,bpm
